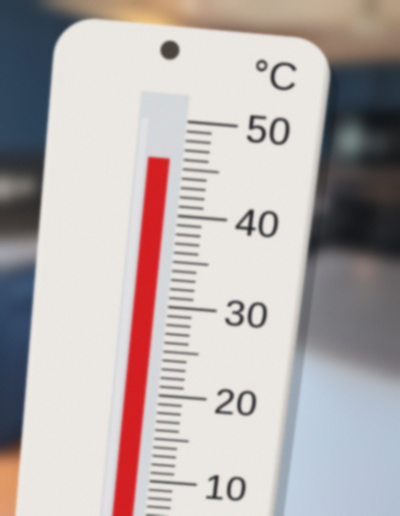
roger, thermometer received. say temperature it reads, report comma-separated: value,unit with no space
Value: 46,°C
